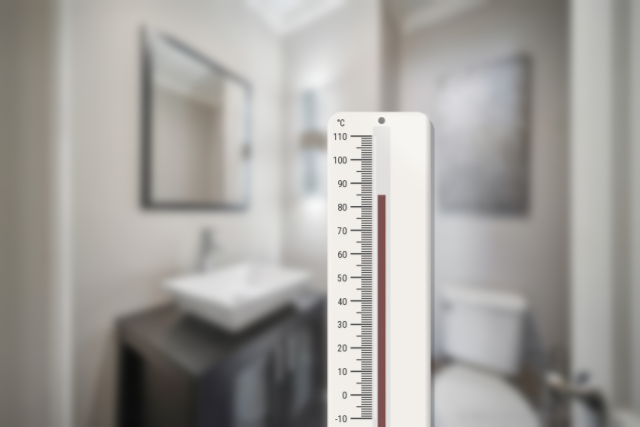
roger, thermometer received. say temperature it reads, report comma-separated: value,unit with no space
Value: 85,°C
